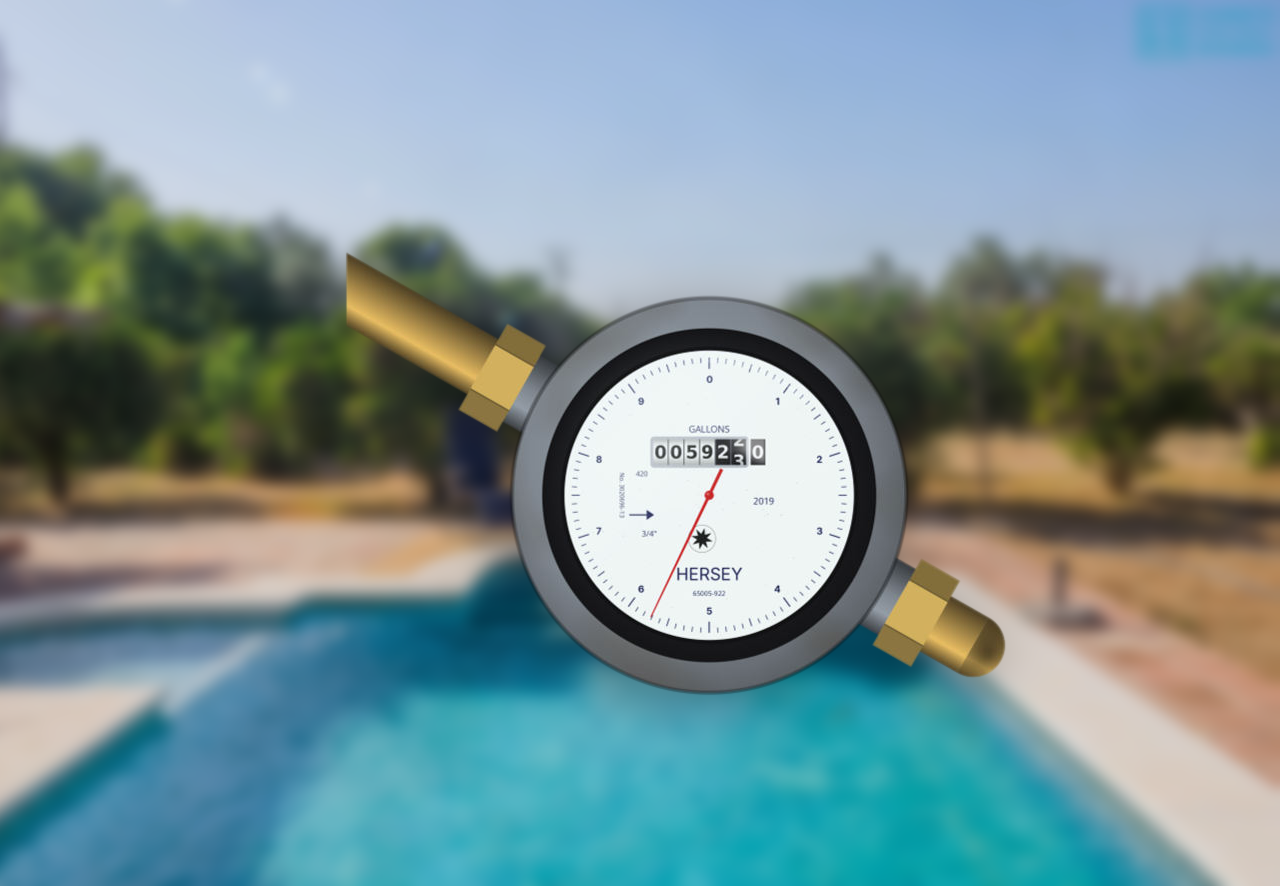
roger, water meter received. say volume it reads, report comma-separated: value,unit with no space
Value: 59225.7,gal
